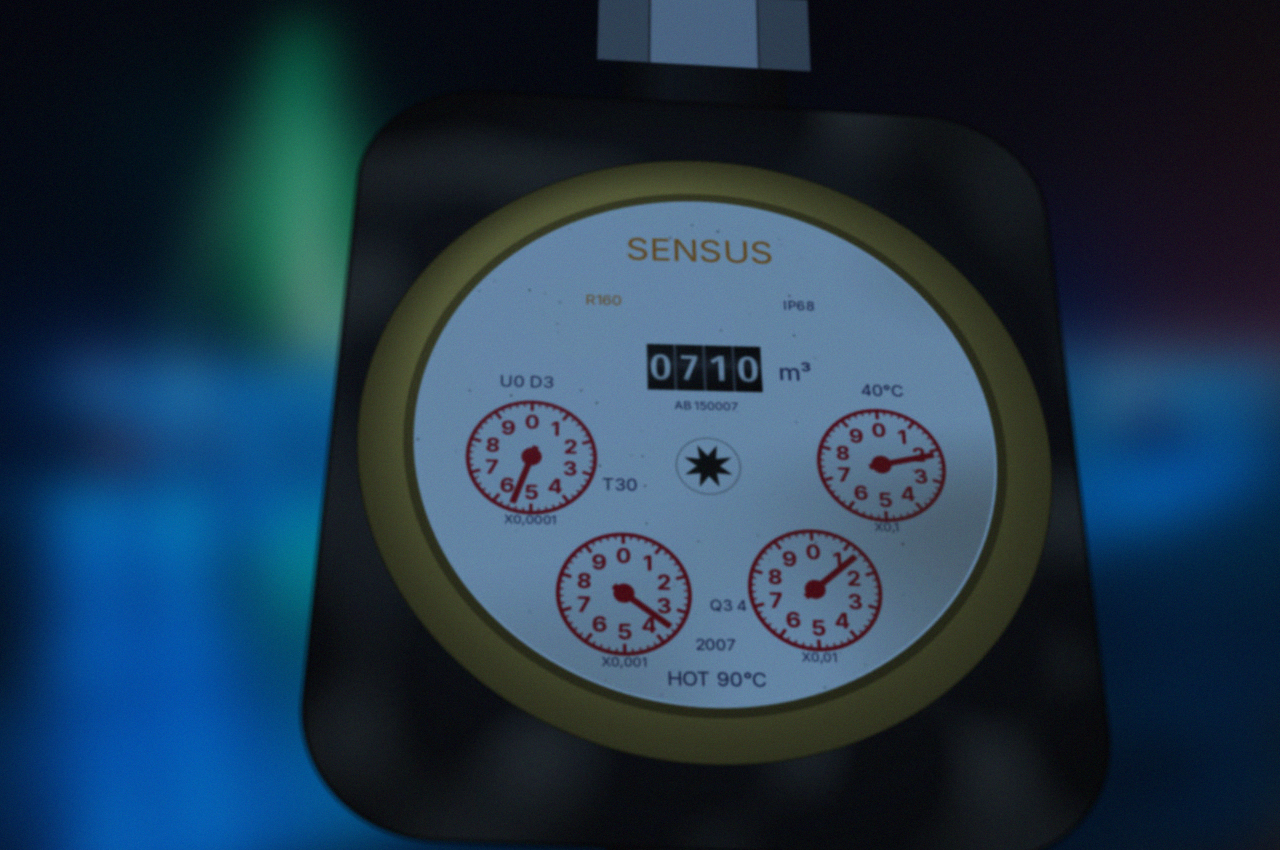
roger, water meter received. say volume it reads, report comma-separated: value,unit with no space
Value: 710.2135,m³
